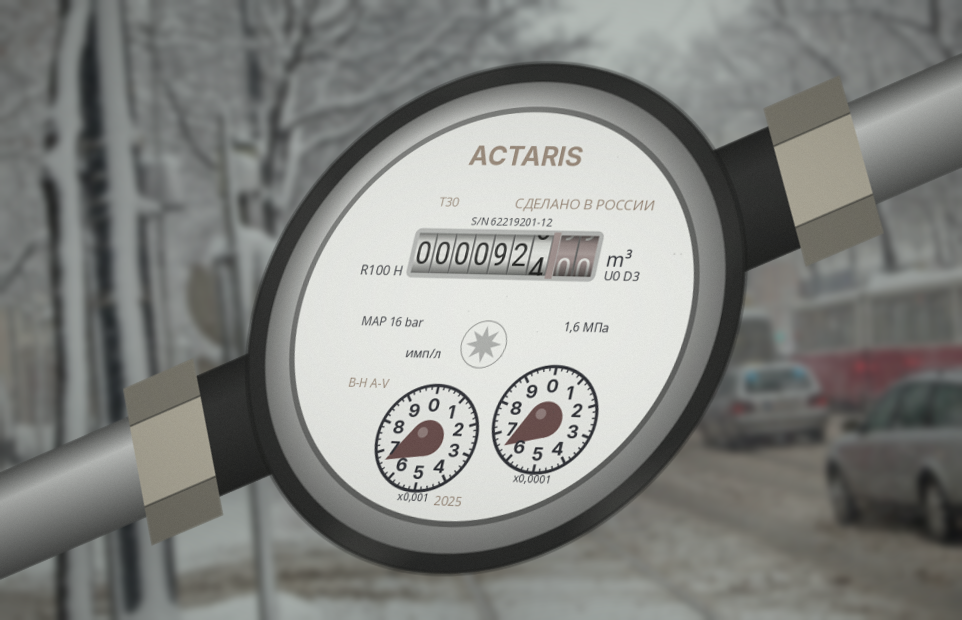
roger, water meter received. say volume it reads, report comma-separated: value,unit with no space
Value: 923.9966,m³
